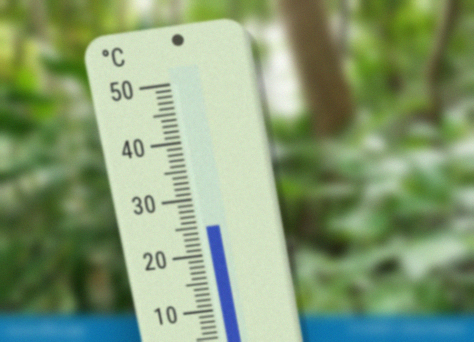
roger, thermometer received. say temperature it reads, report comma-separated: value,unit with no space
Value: 25,°C
